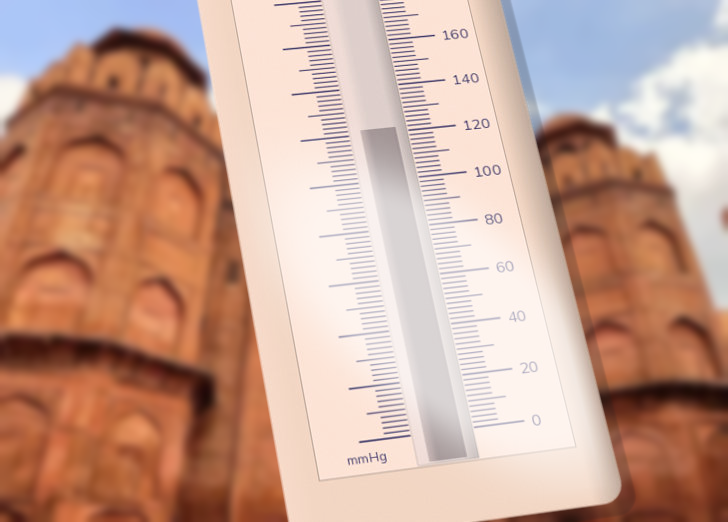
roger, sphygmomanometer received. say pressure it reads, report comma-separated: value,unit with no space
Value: 122,mmHg
